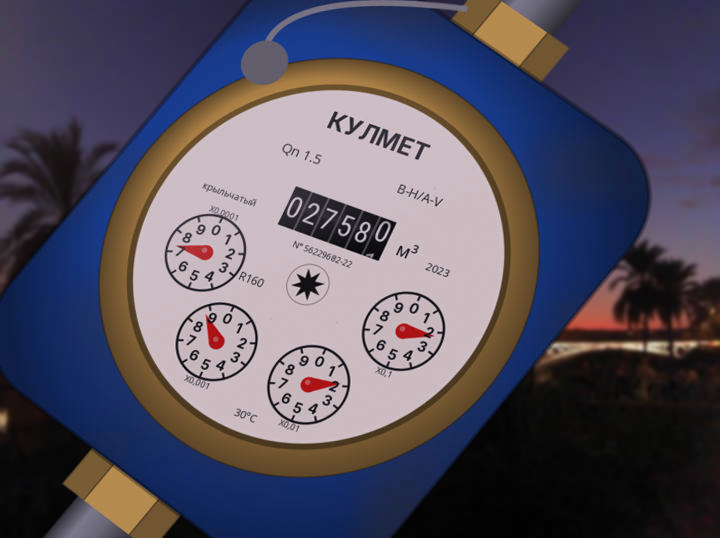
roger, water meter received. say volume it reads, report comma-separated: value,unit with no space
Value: 27580.2187,m³
